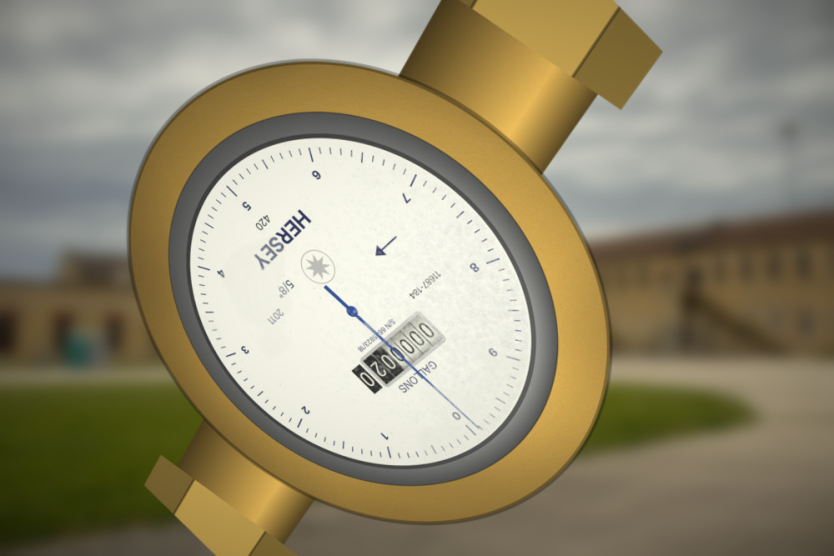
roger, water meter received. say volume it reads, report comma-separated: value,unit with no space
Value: 19.9,gal
